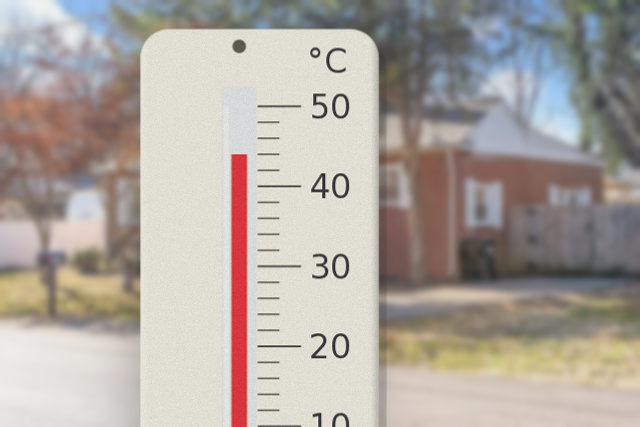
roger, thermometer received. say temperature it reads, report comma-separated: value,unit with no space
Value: 44,°C
